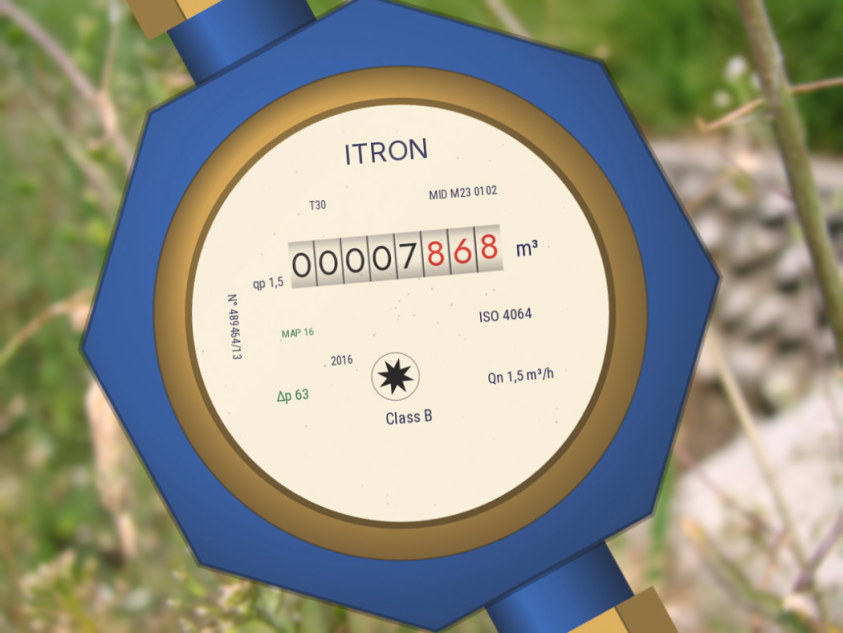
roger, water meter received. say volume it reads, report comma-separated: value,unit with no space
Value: 7.868,m³
